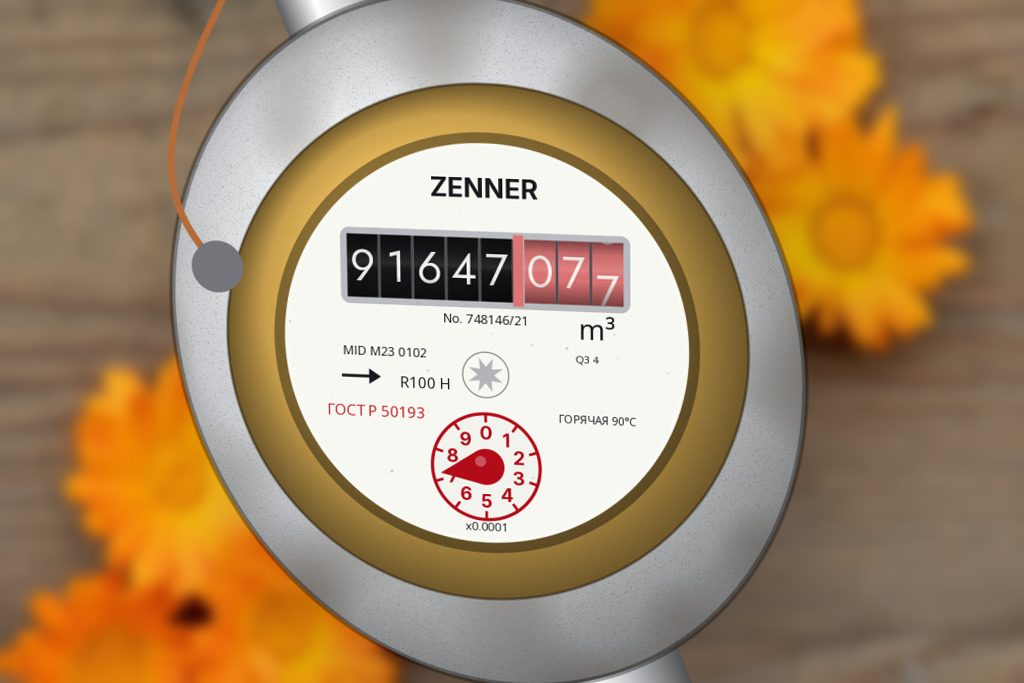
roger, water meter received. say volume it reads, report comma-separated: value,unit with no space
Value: 91647.0767,m³
